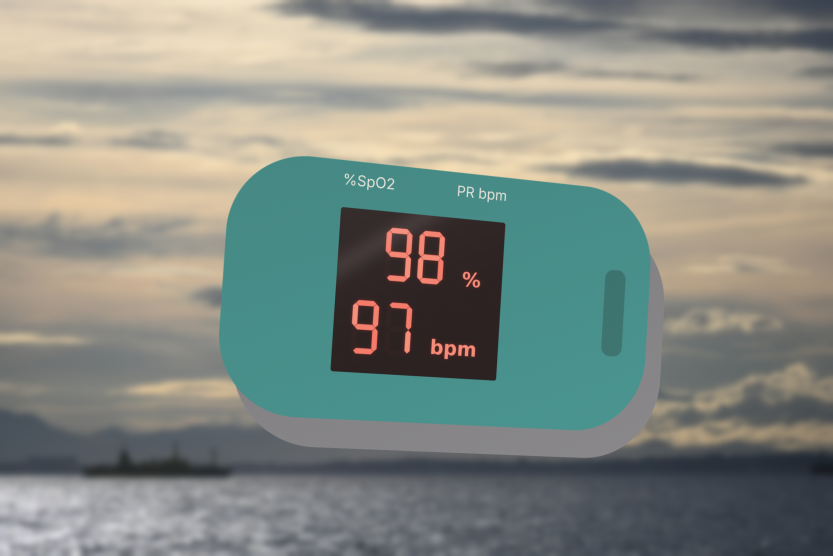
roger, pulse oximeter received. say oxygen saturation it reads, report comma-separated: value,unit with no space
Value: 98,%
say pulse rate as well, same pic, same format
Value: 97,bpm
